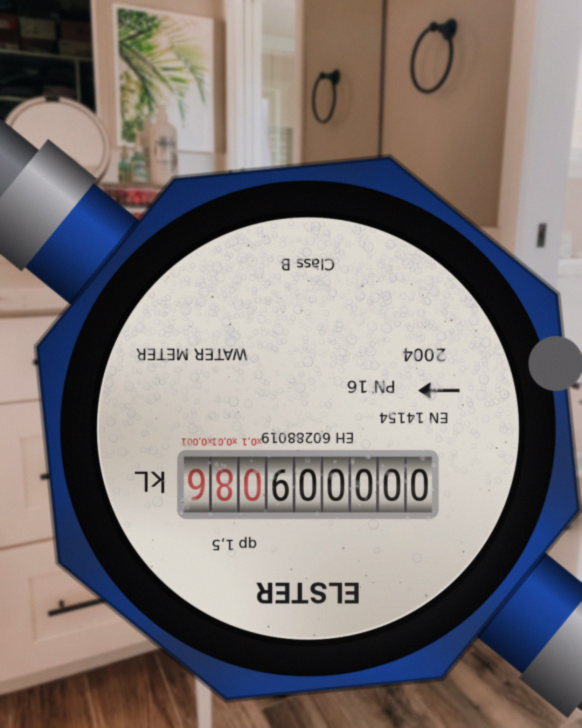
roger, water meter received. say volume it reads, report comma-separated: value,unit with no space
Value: 9.086,kL
